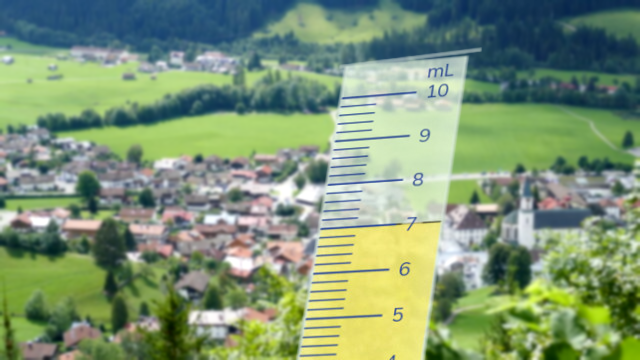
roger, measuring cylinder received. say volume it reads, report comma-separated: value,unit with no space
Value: 7,mL
